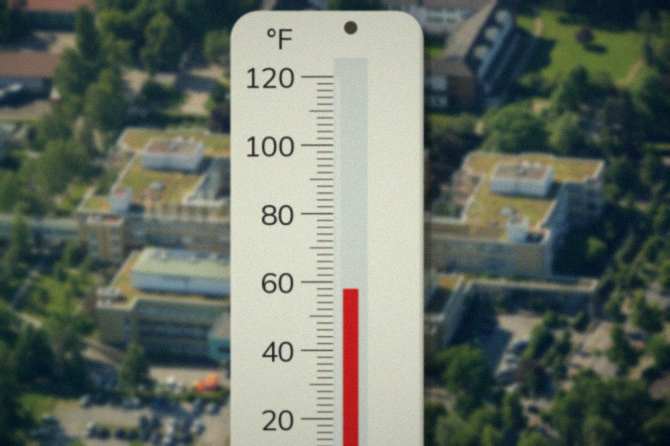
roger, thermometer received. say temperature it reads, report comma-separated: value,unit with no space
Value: 58,°F
